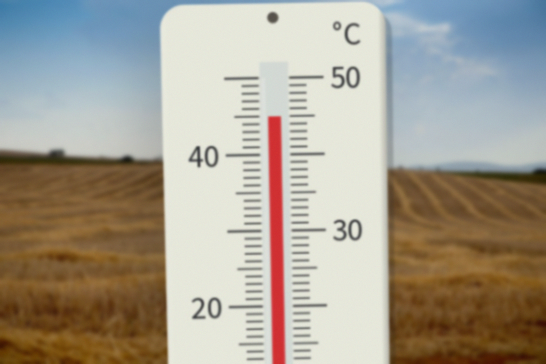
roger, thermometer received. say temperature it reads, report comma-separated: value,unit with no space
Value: 45,°C
